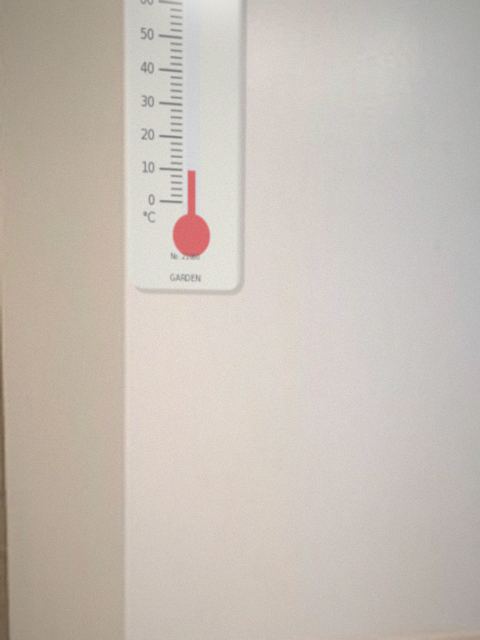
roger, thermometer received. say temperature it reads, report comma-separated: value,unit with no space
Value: 10,°C
